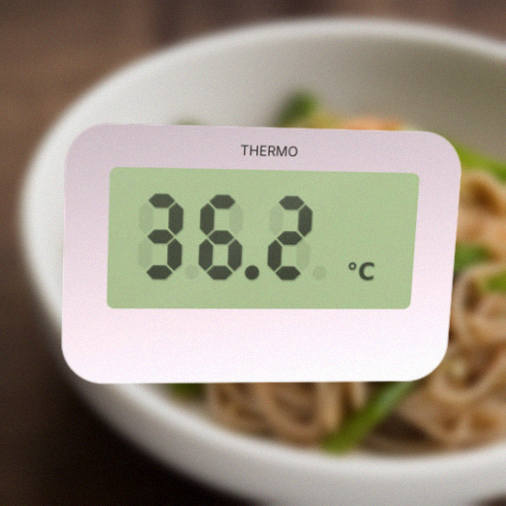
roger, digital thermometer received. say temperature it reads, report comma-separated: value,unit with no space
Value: 36.2,°C
